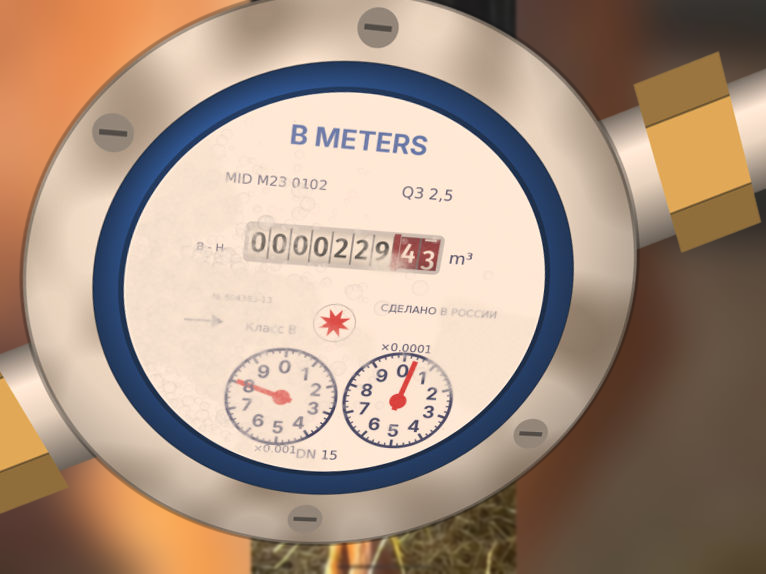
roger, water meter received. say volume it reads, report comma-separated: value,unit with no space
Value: 229.4280,m³
